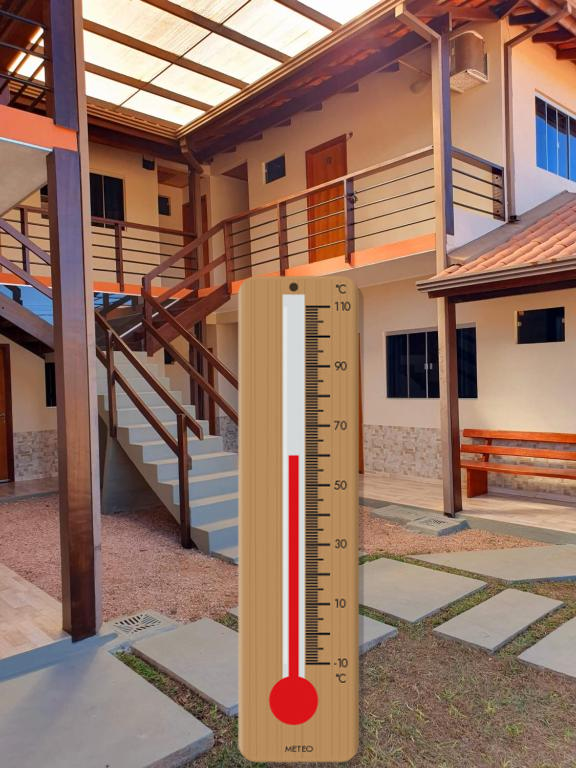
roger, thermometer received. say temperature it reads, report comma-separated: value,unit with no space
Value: 60,°C
